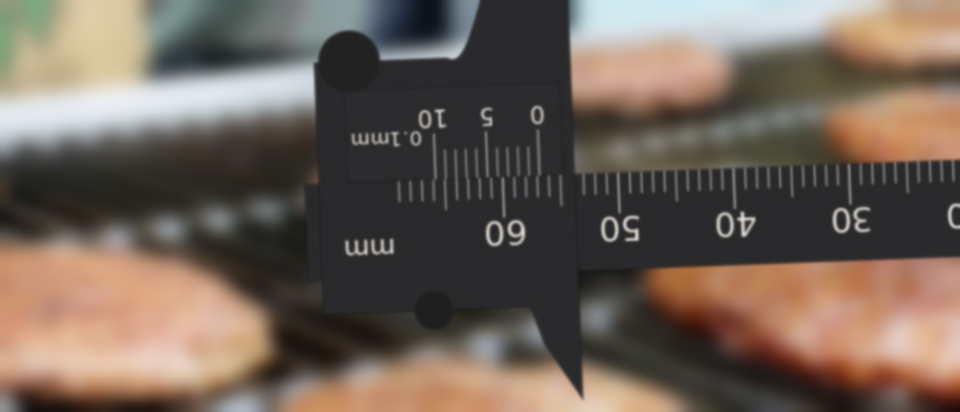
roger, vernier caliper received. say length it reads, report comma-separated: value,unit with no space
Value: 56.8,mm
